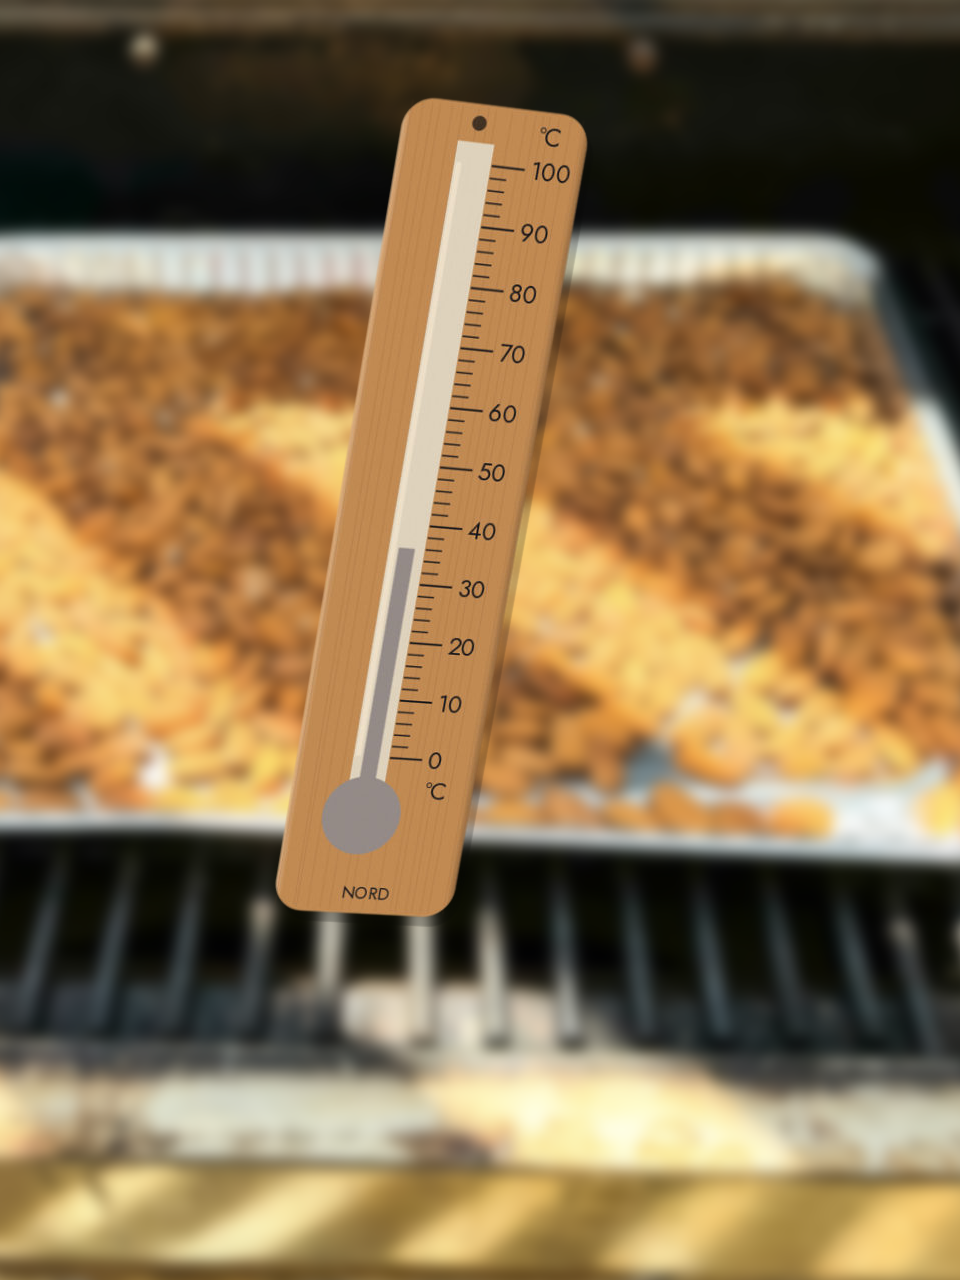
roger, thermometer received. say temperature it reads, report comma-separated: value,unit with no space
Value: 36,°C
